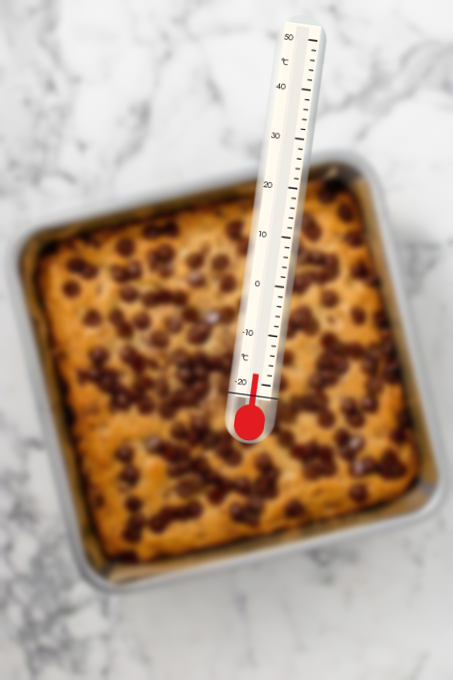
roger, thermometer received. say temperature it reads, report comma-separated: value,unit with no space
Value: -18,°C
